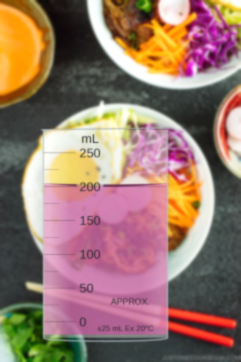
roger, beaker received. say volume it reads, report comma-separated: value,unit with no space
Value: 200,mL
